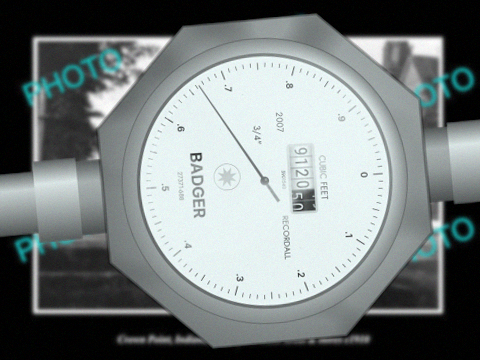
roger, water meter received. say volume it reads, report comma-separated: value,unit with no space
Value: 912049.66,ft³
